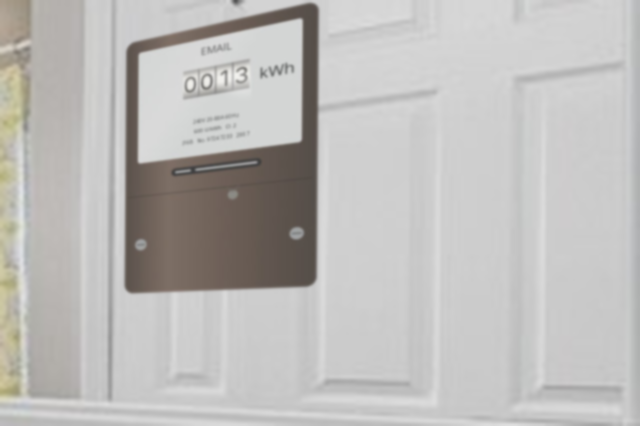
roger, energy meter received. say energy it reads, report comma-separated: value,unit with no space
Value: 13,kWh
